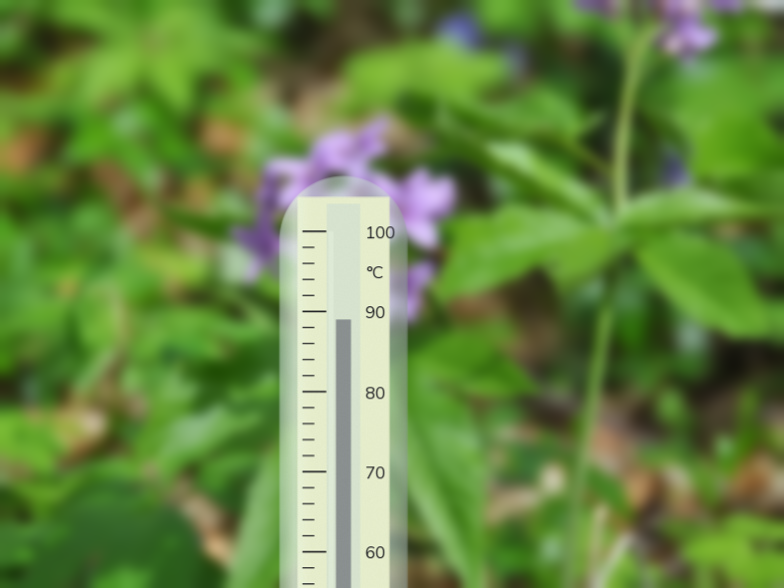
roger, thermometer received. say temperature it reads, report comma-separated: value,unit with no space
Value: 89,°C
